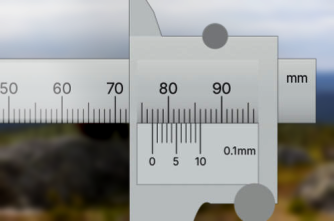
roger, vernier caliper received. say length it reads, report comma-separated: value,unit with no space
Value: 77.0,mm
